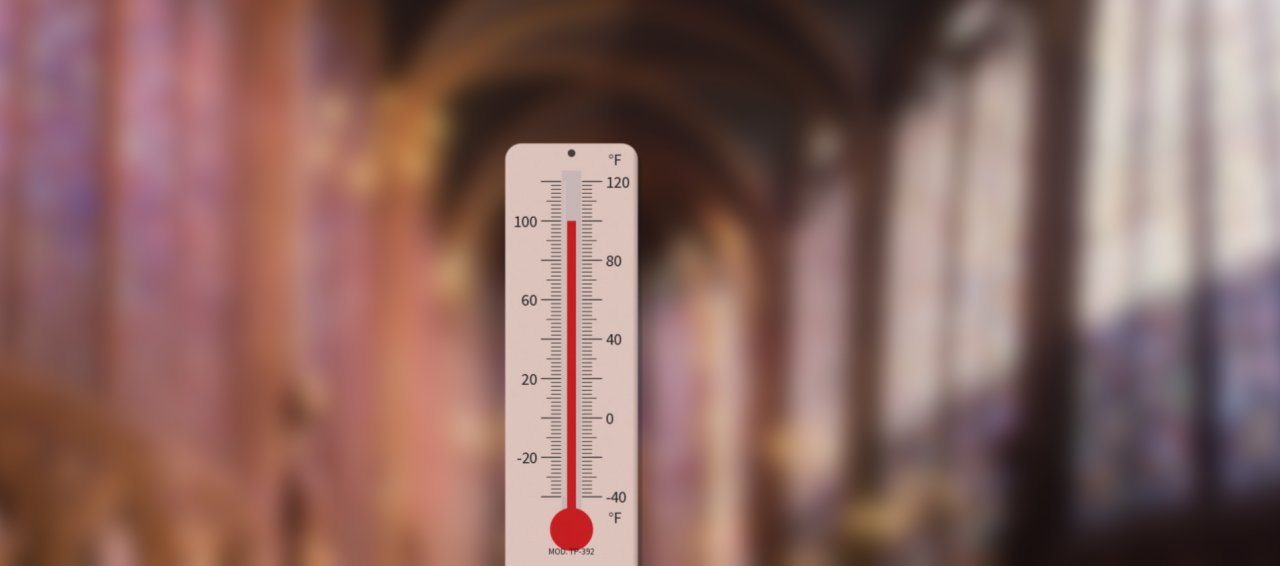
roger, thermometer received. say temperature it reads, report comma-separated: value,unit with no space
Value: 100,°F
